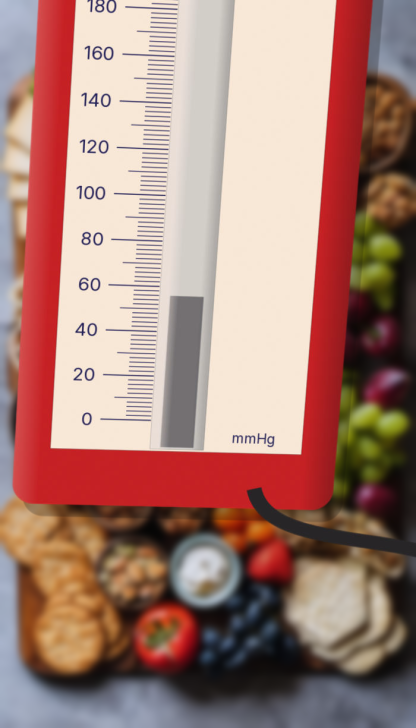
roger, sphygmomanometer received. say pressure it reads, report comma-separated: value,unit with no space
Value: 56,mmHg
